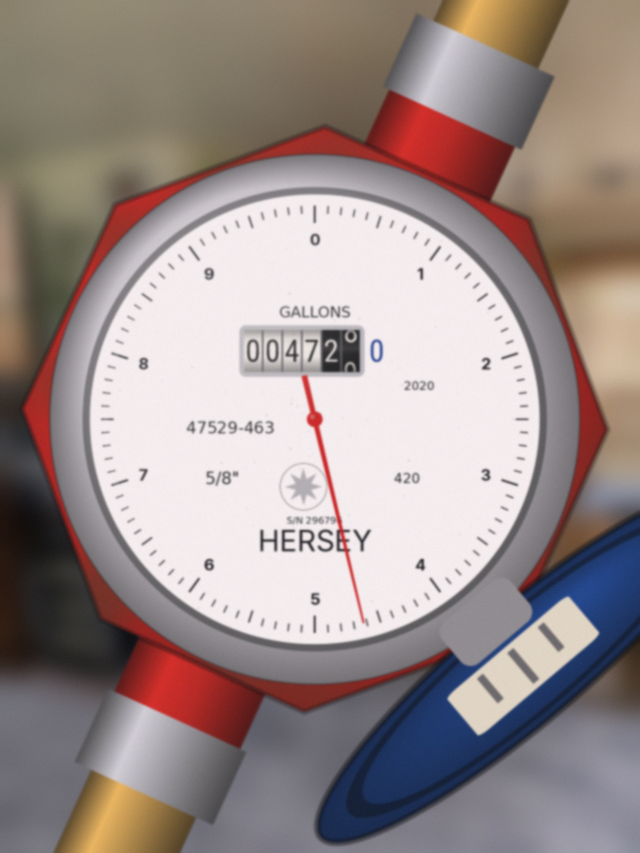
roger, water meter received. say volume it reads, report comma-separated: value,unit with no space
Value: 47284.6,gal
